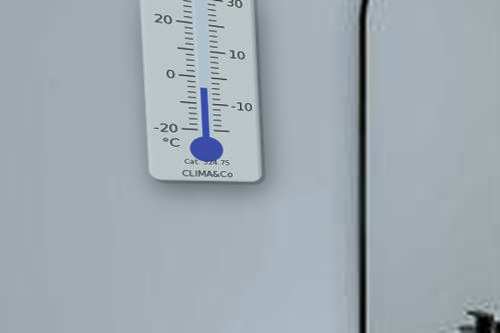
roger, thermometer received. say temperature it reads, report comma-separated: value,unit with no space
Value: -4,°C
